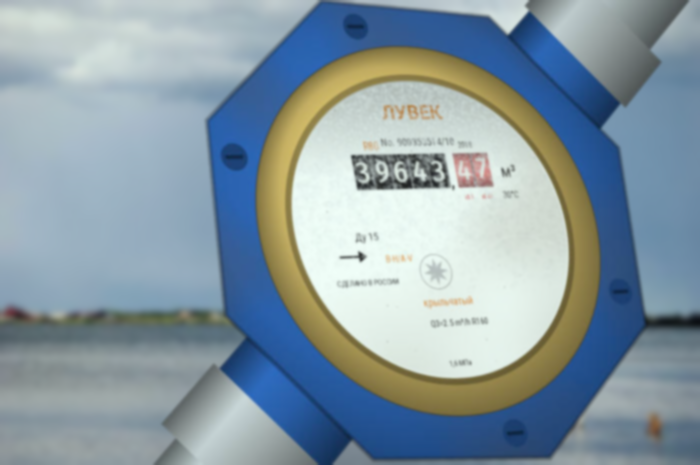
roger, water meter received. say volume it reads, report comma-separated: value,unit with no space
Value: 39643.47,m³
